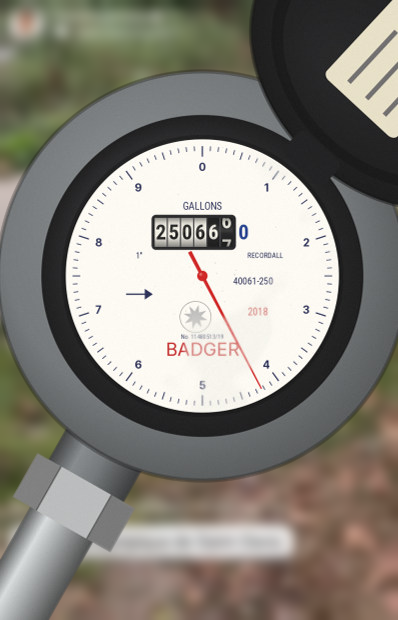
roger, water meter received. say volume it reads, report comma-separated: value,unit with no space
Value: 2506664.2,gal
